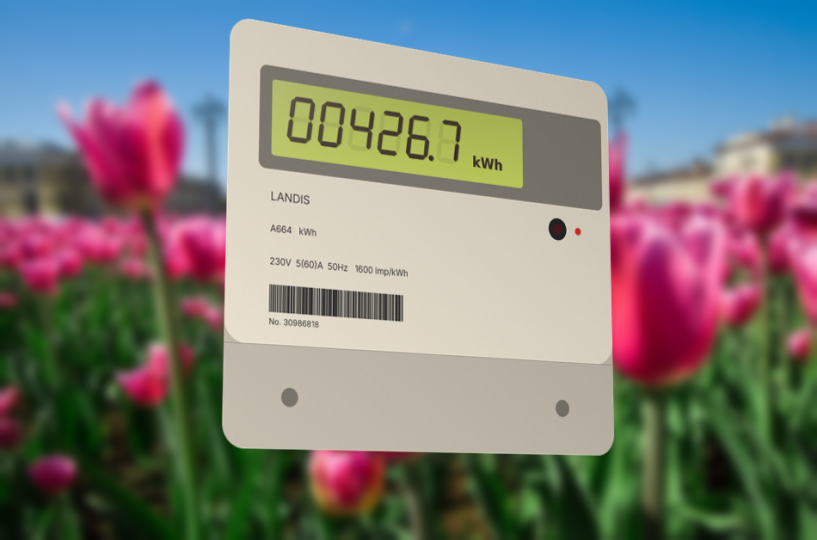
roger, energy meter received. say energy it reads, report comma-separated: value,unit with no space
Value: 426.7,kWh
